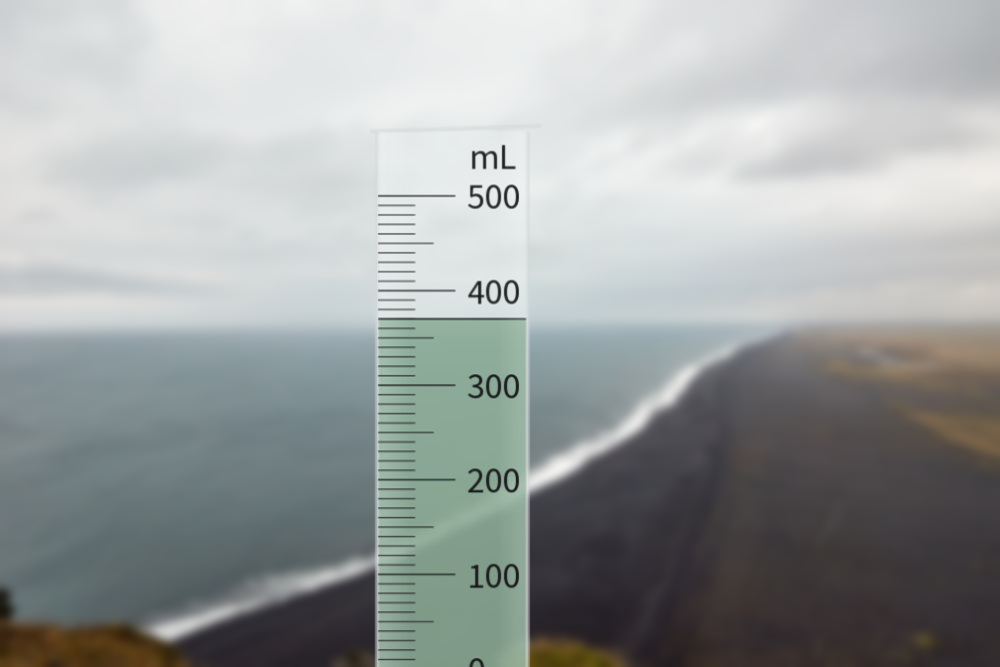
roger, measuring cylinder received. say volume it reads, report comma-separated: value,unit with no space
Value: 370,mL
